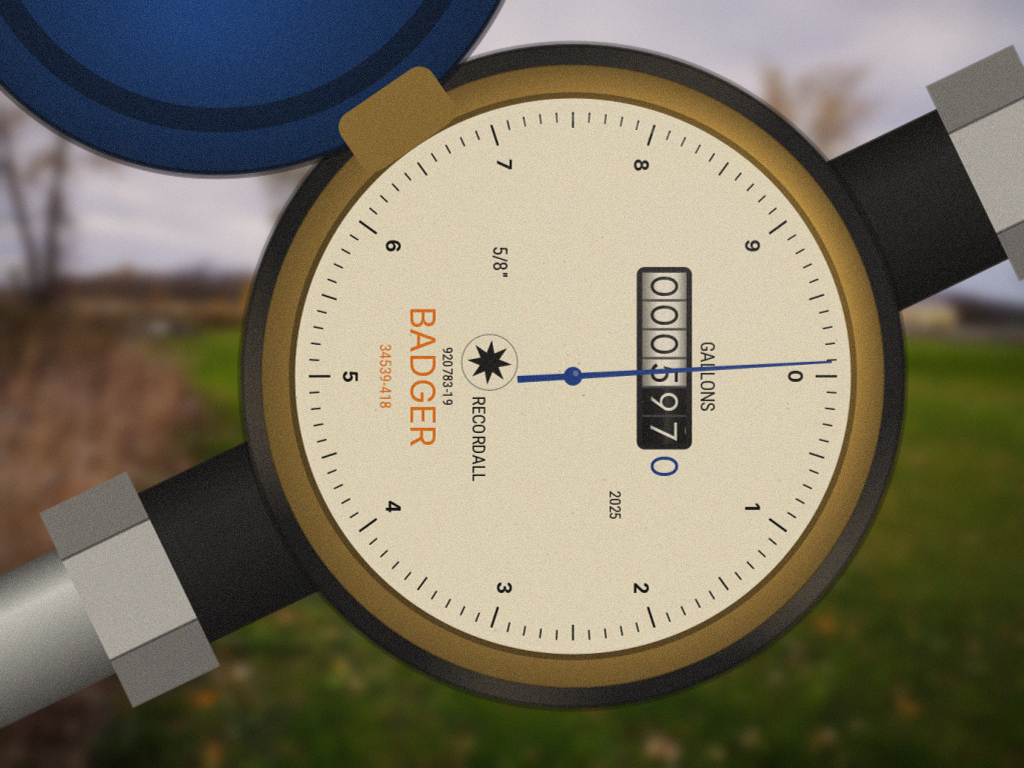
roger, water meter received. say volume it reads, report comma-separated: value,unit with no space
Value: 5969.9,gal
